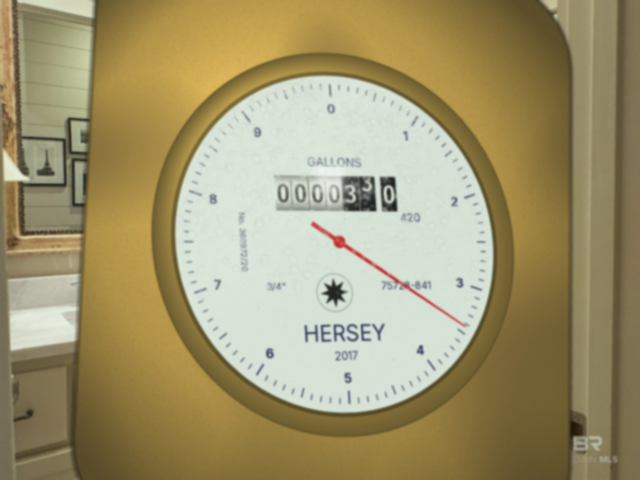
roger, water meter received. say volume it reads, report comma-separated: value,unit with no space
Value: 333.4,gal
